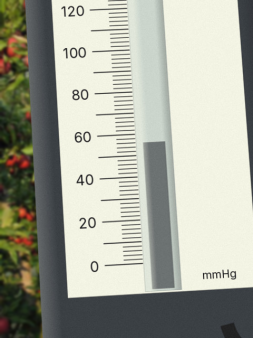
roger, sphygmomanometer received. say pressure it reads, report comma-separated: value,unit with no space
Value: 56,mmHg
